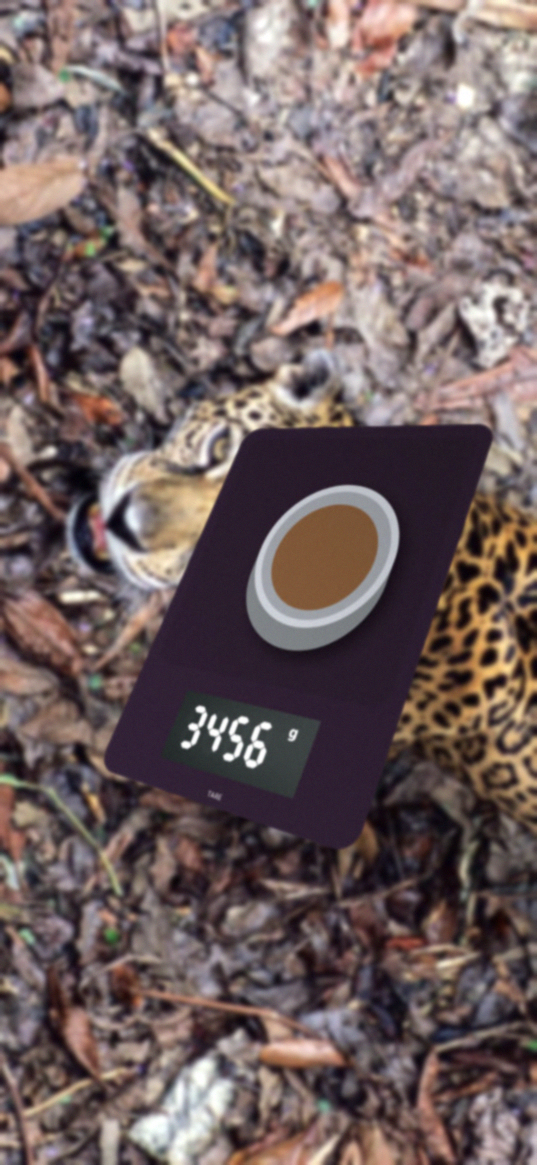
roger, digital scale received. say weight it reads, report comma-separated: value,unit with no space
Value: 3456,g
